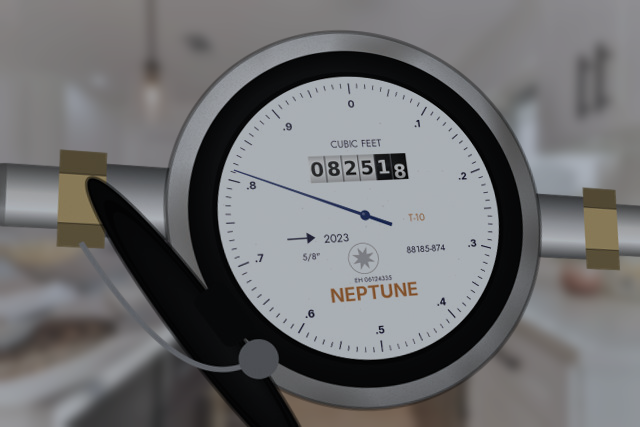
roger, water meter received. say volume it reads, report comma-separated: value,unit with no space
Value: 82517.81,ft³
